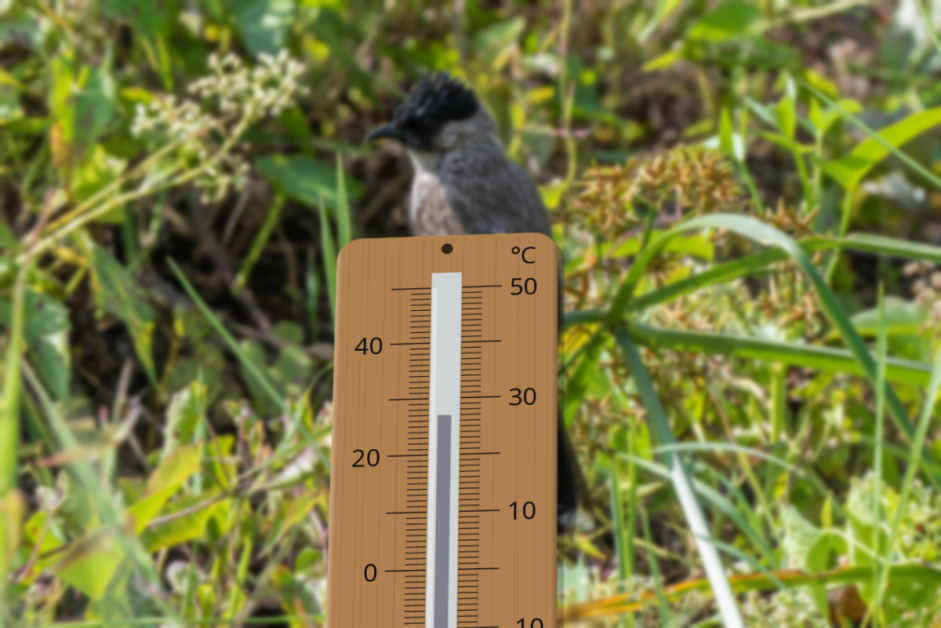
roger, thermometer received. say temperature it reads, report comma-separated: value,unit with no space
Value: 27,°C
